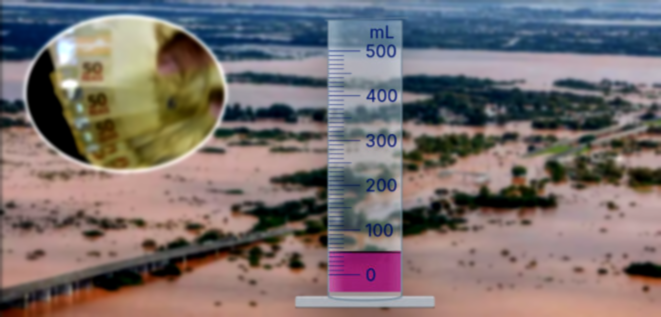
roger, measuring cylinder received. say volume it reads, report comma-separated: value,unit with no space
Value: 50,mL
